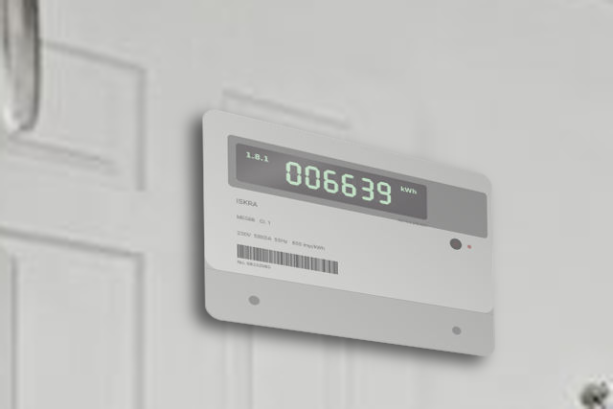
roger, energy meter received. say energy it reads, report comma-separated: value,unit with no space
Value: 6639,kWh
